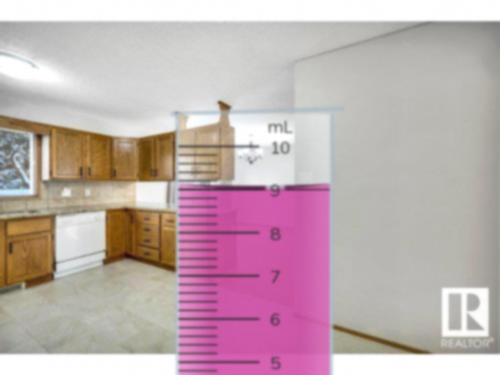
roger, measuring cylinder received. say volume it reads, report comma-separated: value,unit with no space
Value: 9,mL
